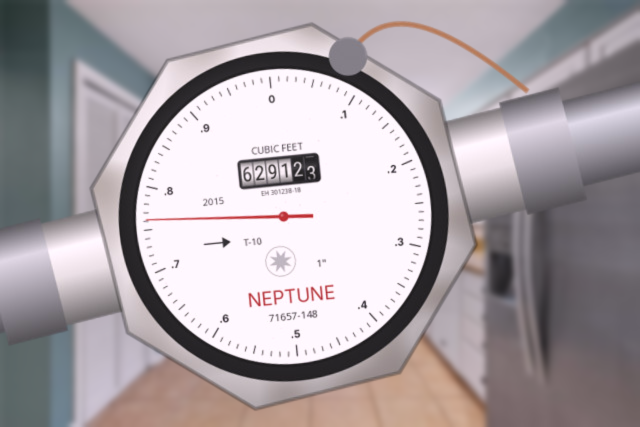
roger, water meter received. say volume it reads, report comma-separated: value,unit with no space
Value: 629122.76,ft³
